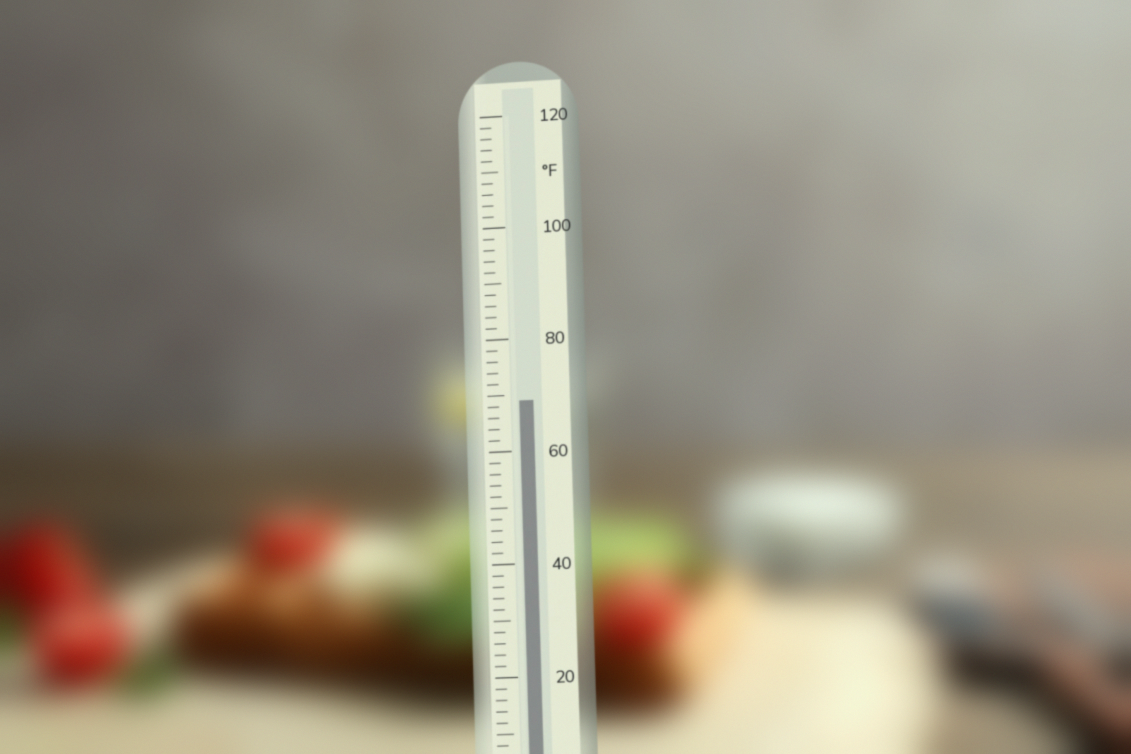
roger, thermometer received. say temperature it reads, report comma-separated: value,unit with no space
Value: 69,°F
